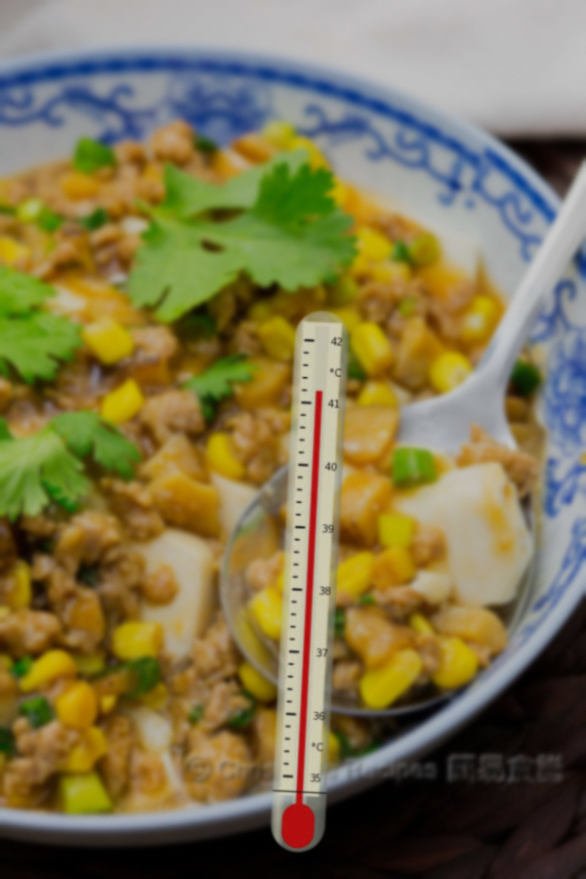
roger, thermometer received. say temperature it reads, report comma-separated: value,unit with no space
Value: 41.2,°C
